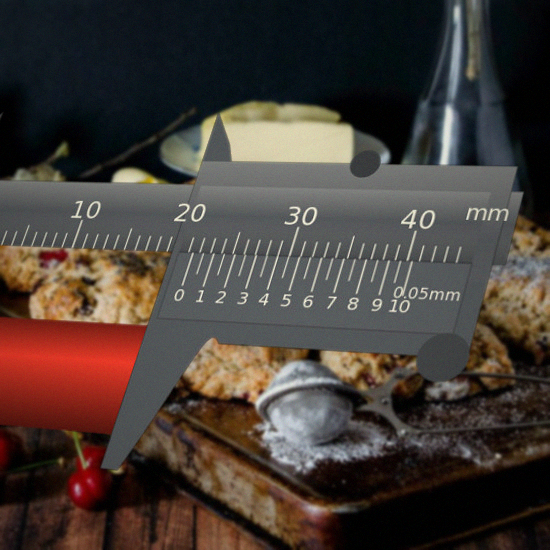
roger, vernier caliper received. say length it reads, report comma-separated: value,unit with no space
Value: 21.4,mm
